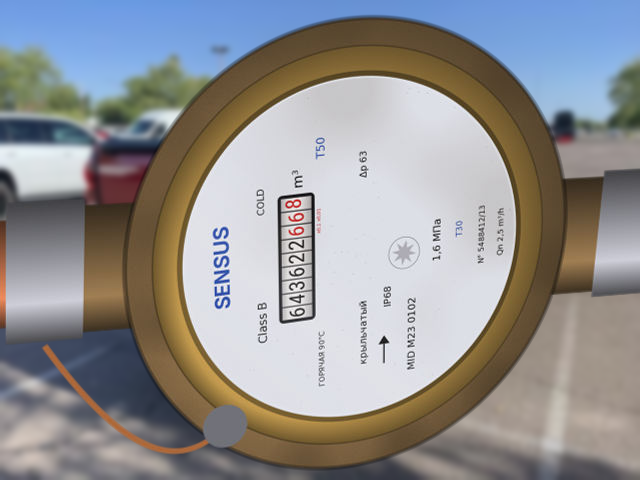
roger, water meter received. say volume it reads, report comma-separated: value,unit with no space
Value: 643622.668,m³
